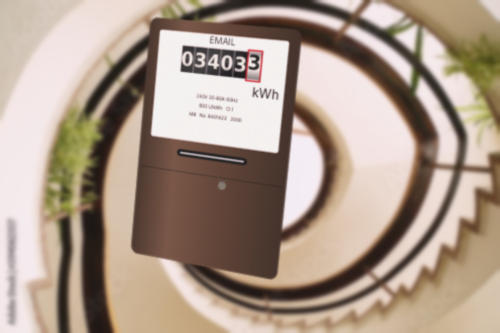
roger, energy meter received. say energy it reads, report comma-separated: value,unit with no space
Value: 3403.3,kWh
